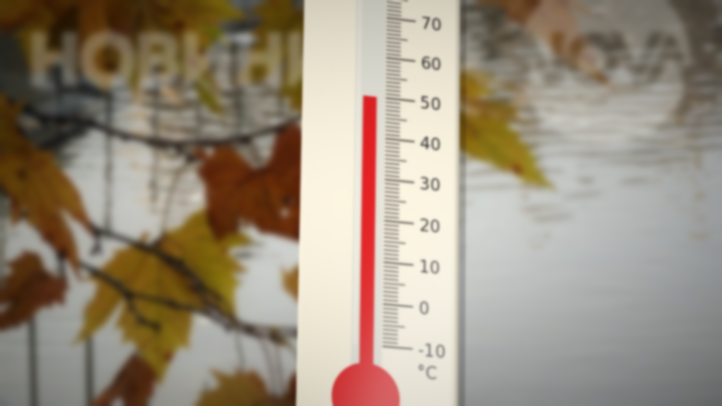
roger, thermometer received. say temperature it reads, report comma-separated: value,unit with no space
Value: 50,°C
